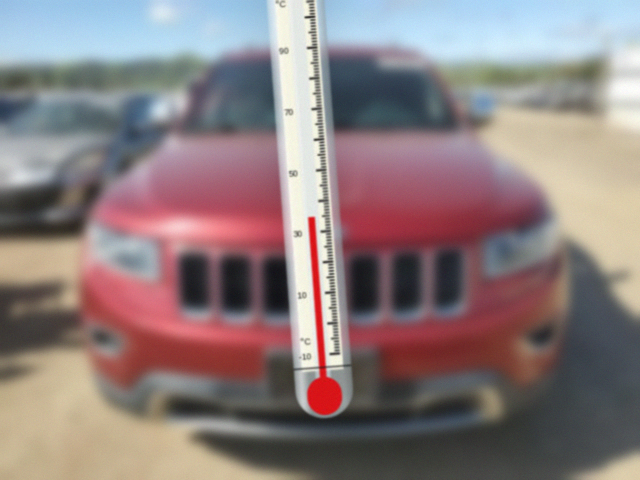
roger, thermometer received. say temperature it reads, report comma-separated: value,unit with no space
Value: 35,°C
